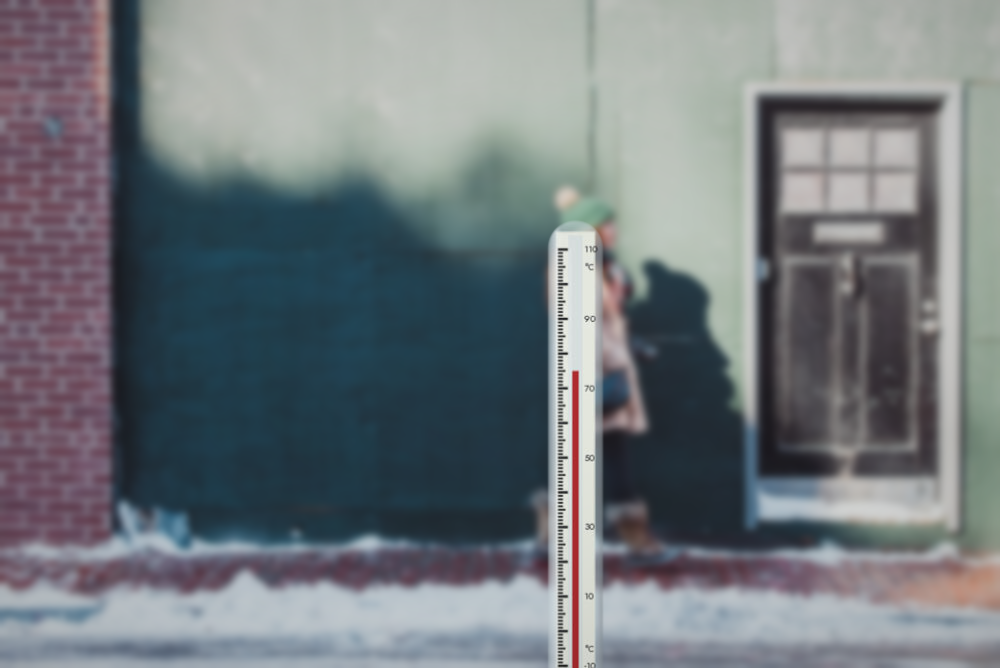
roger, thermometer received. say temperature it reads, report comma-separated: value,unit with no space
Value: 75,°C
